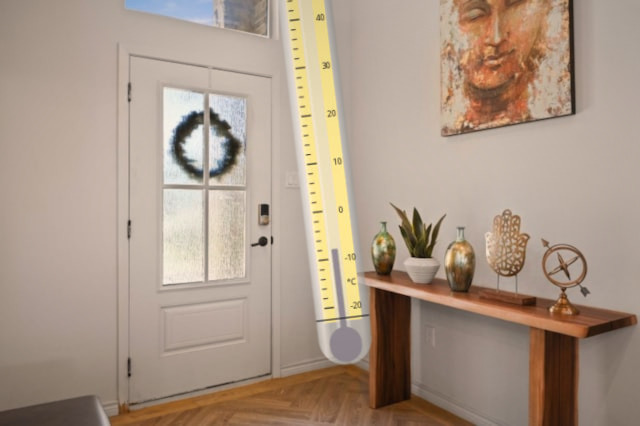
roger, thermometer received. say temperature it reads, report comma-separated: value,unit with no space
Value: -8,°C
